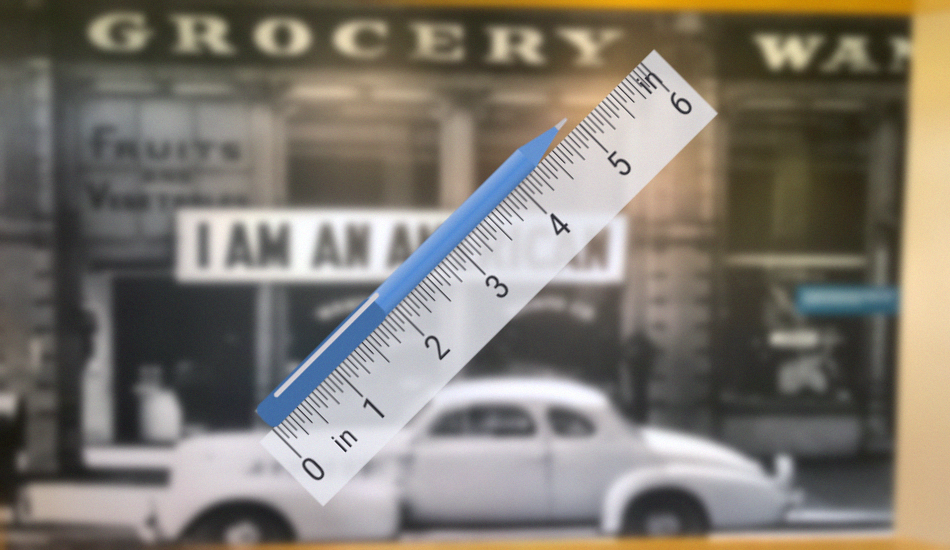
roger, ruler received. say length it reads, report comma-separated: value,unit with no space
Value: 4.9375,in
